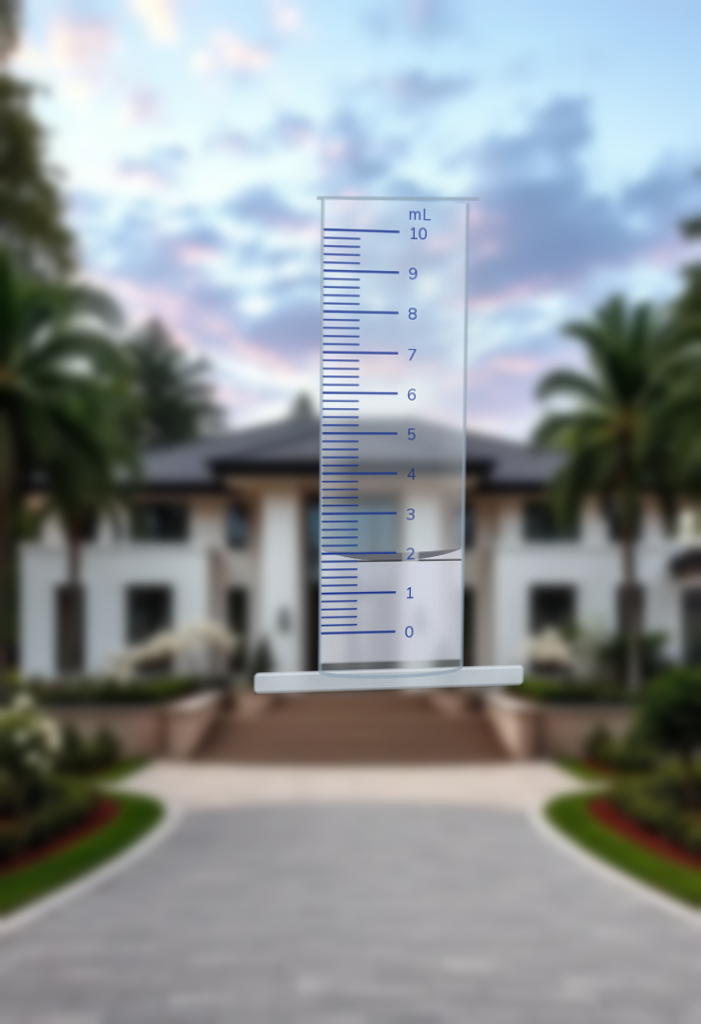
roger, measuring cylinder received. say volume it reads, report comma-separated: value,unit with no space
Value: 1.8,mL
